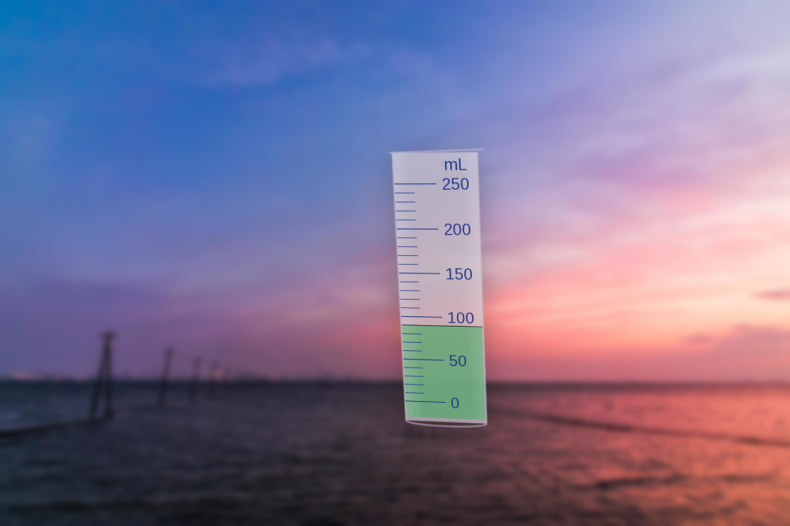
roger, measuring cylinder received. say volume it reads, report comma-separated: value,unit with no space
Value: 90,mL
